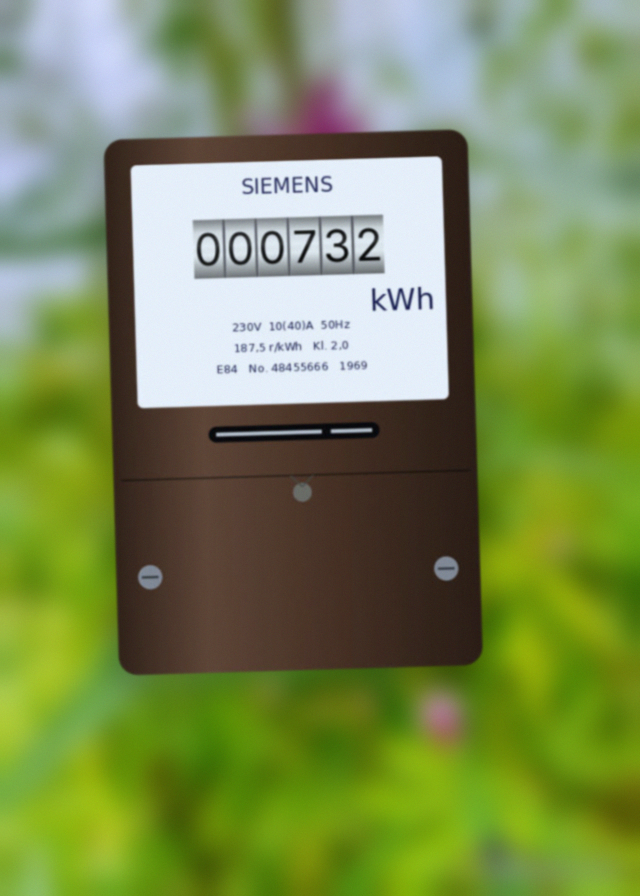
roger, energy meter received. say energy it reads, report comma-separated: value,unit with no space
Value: 732,kWh
